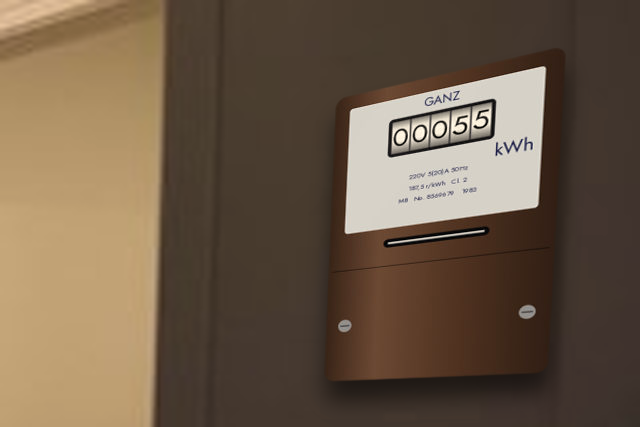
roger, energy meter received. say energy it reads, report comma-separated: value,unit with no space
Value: 55,kWh
